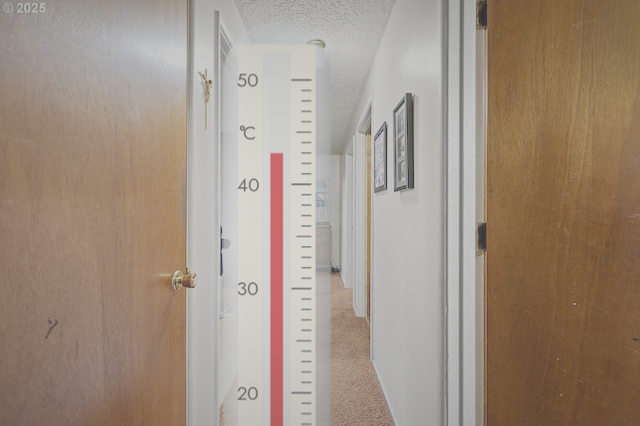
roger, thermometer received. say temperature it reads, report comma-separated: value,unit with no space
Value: 43,°C
